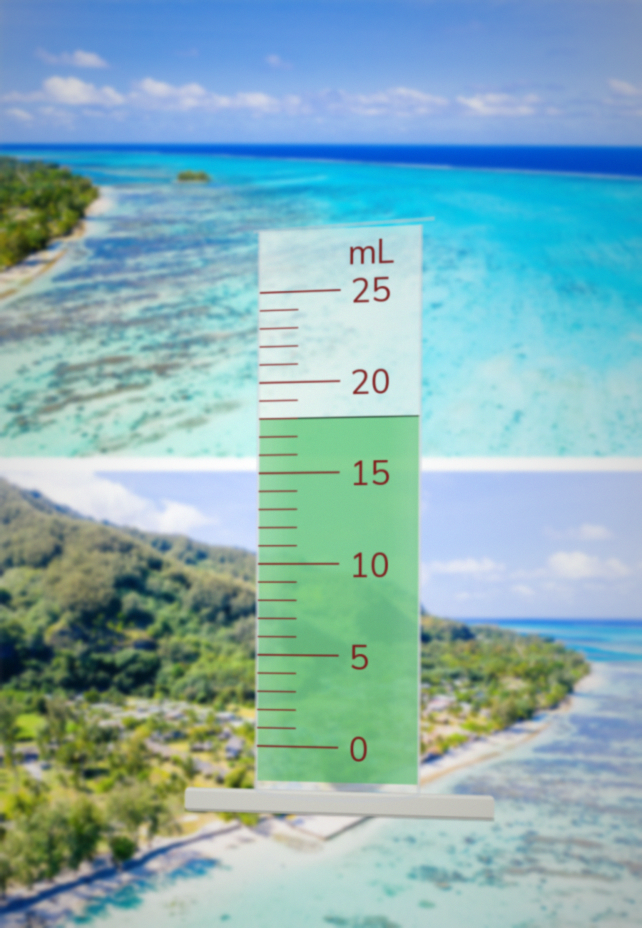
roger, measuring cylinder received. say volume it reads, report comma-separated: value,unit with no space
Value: 18,mL
